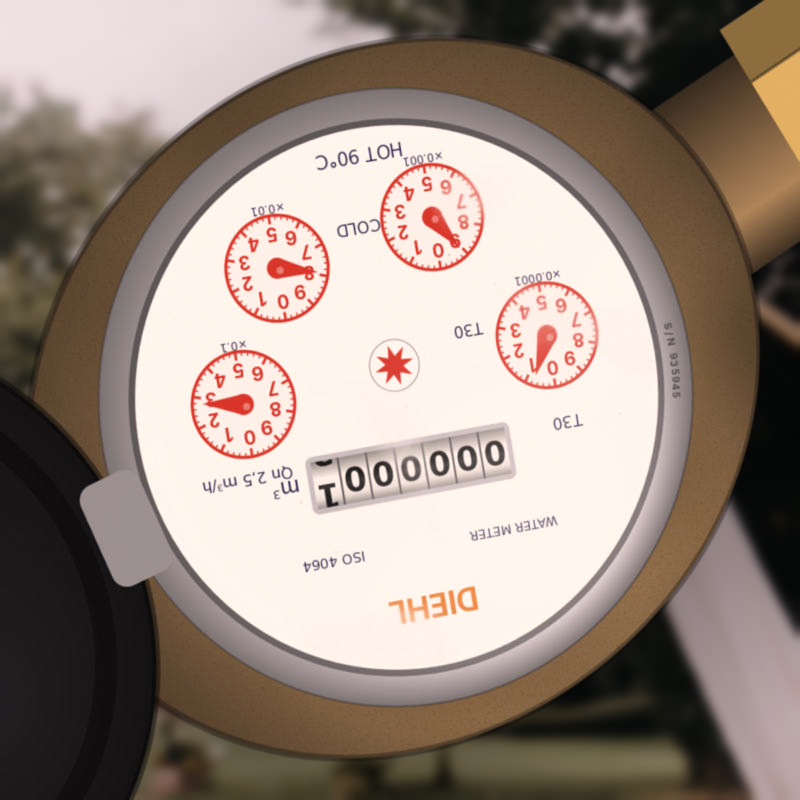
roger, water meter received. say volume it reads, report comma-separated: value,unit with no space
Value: 1.2790,m³
